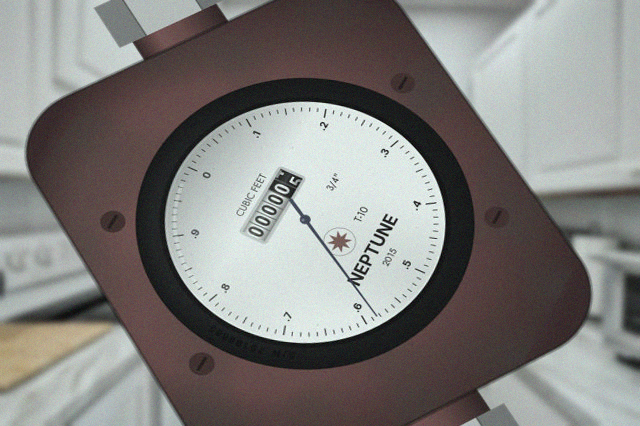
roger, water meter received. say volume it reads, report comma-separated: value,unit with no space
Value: 4.58,ft³
